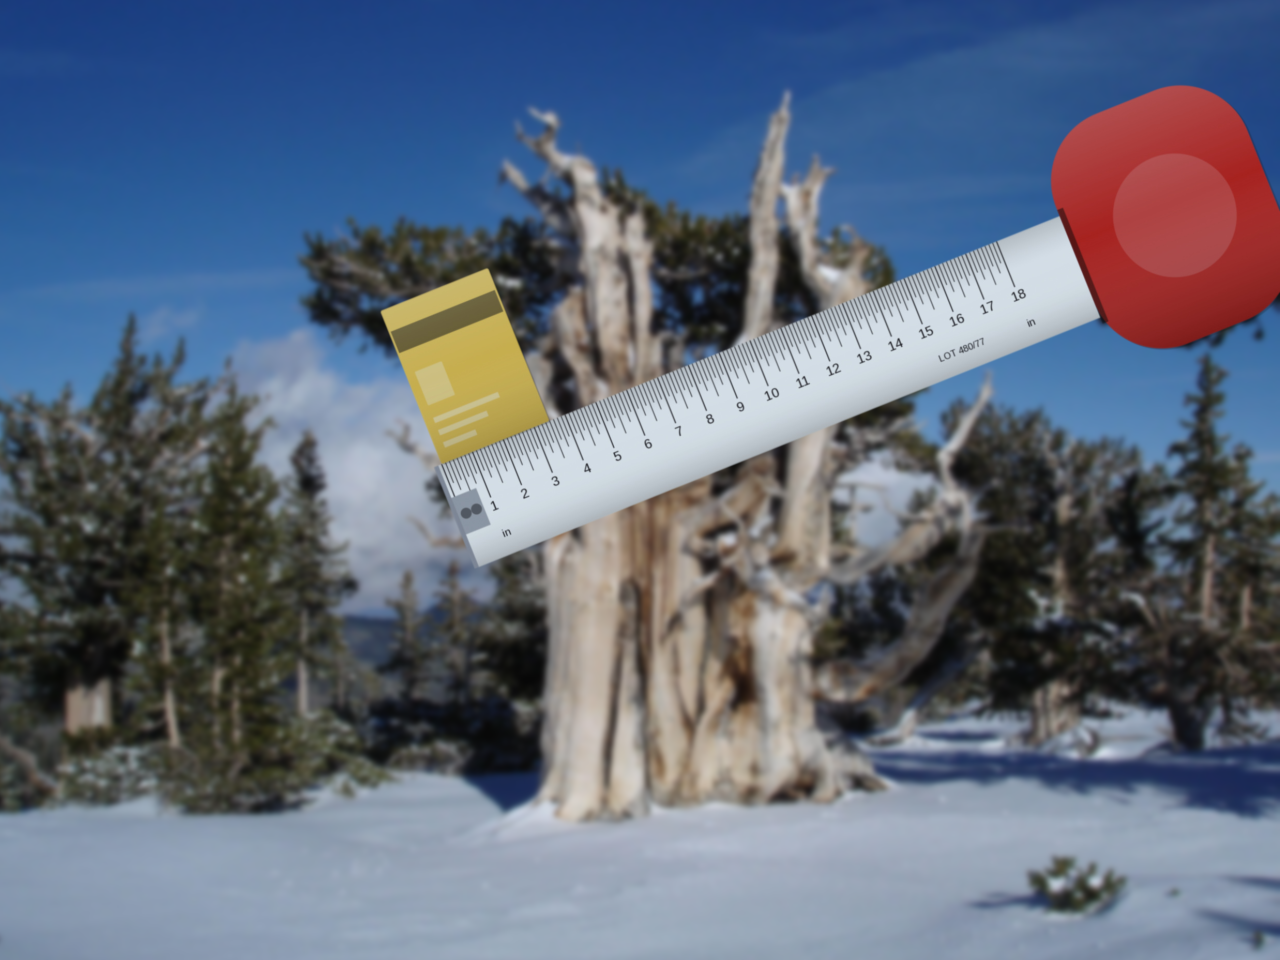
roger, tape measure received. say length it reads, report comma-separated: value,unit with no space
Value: 3.5,in
